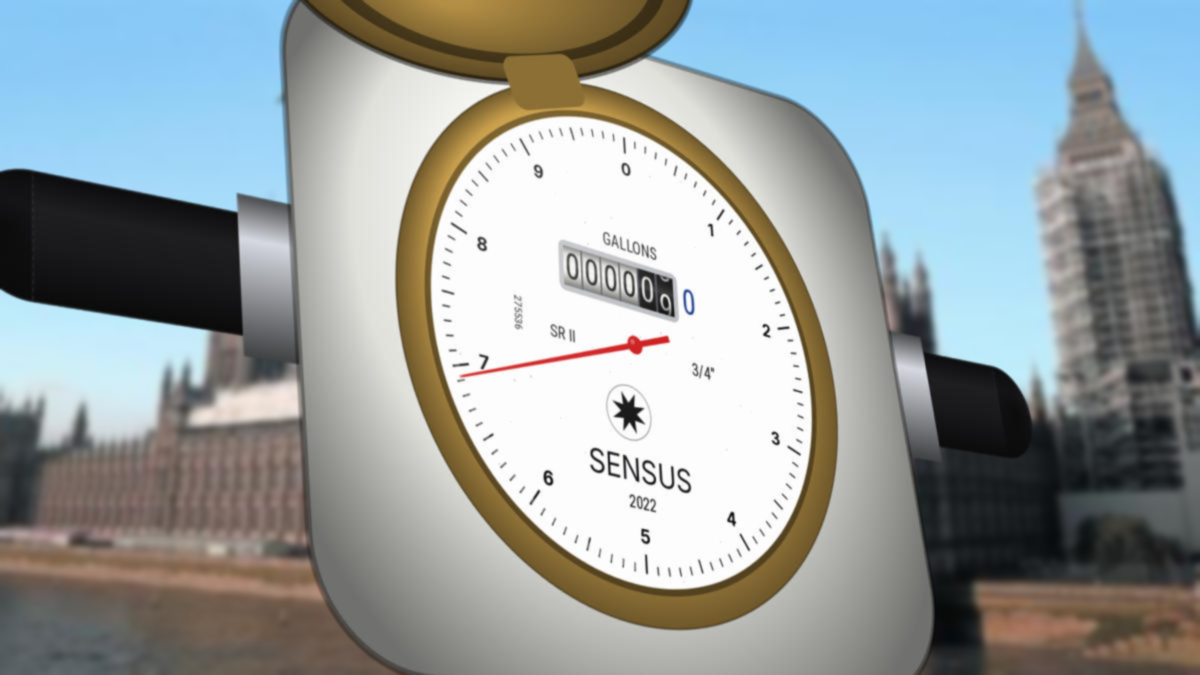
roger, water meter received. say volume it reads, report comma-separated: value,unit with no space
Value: 86.9,gal
